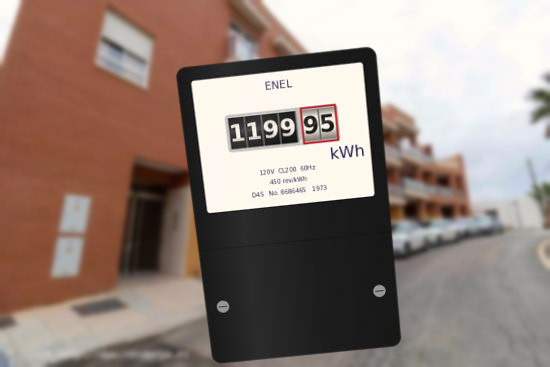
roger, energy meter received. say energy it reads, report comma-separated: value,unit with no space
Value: 1199.95,kWh
